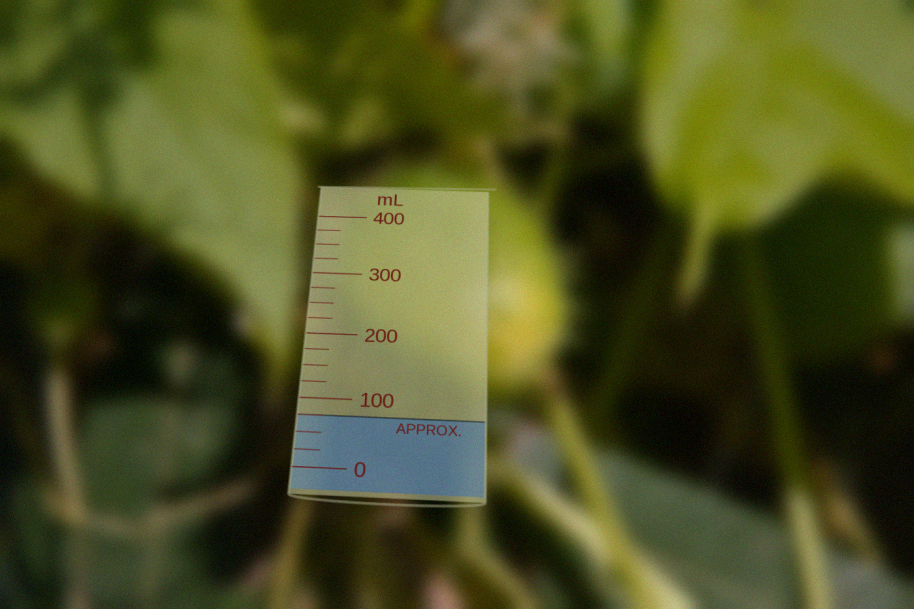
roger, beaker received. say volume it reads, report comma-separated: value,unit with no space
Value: 75,mL
